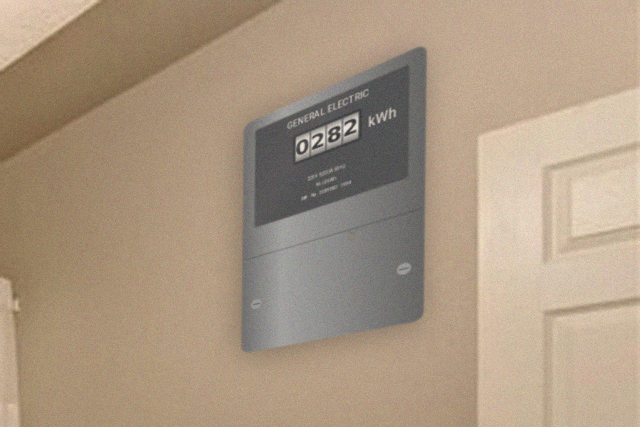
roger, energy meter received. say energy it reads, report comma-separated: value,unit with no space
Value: 282,kWh
